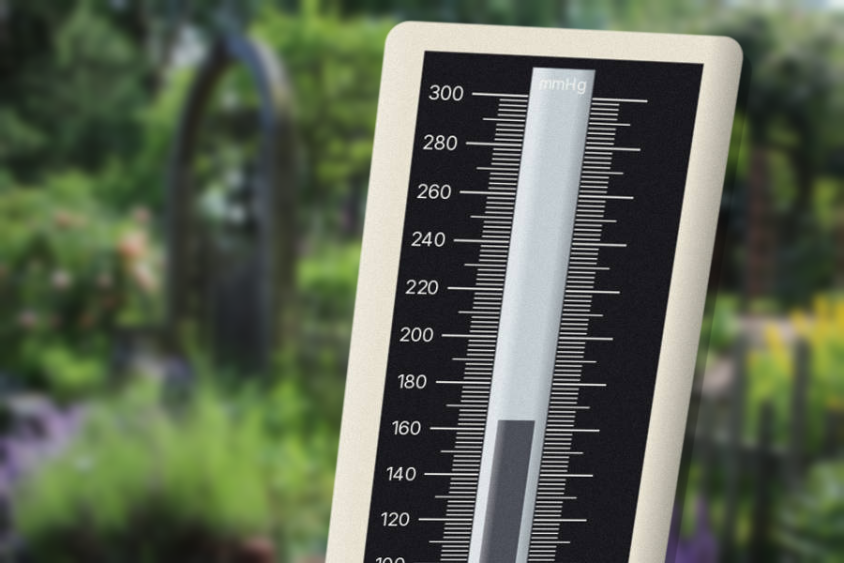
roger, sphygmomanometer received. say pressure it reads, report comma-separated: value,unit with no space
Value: 164,mmHg
